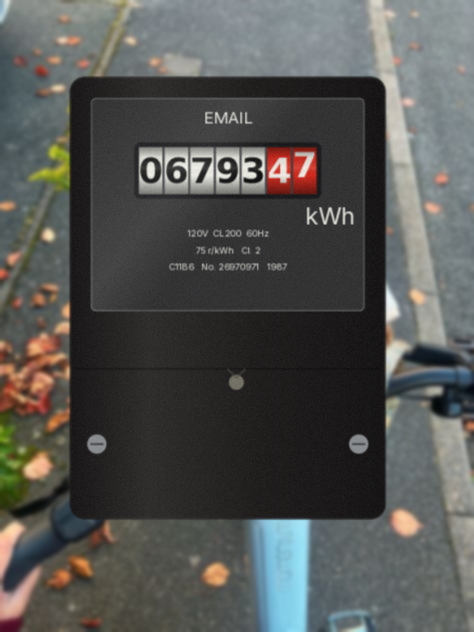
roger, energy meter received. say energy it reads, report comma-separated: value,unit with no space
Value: 6793.47,kWh
